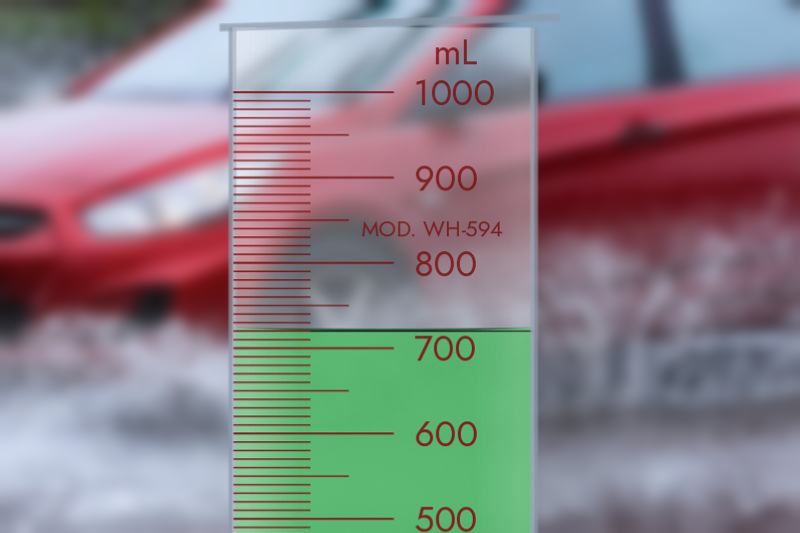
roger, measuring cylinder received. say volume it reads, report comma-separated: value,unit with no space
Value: 720,mL
